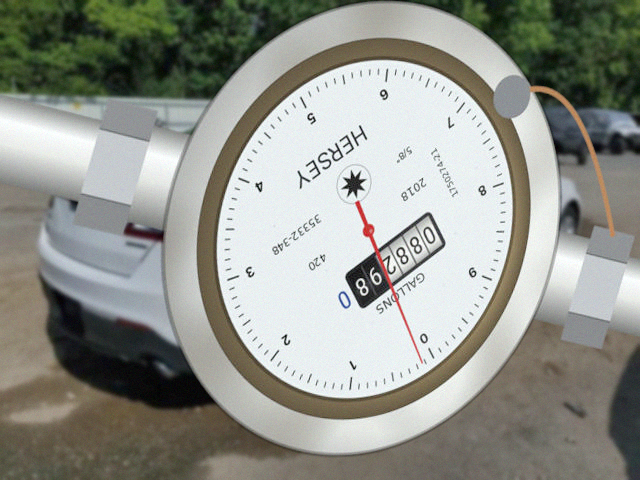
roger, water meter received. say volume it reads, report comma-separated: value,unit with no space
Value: 882980.1,gal
